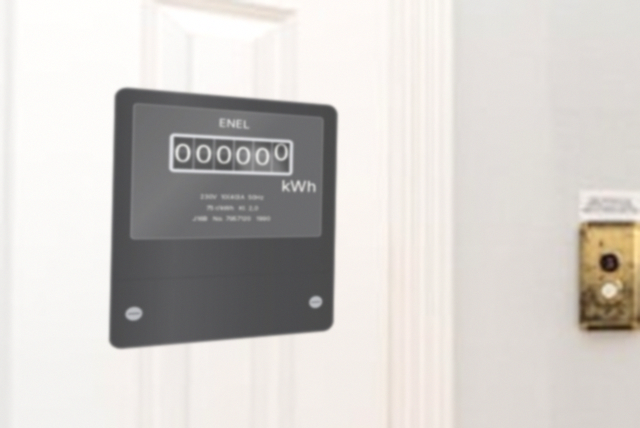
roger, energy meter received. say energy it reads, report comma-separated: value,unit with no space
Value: 0,kWh
